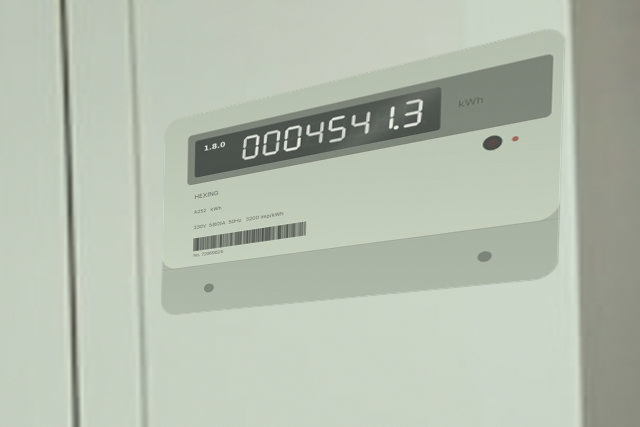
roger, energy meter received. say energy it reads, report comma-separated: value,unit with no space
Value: 4541.3,kWh
